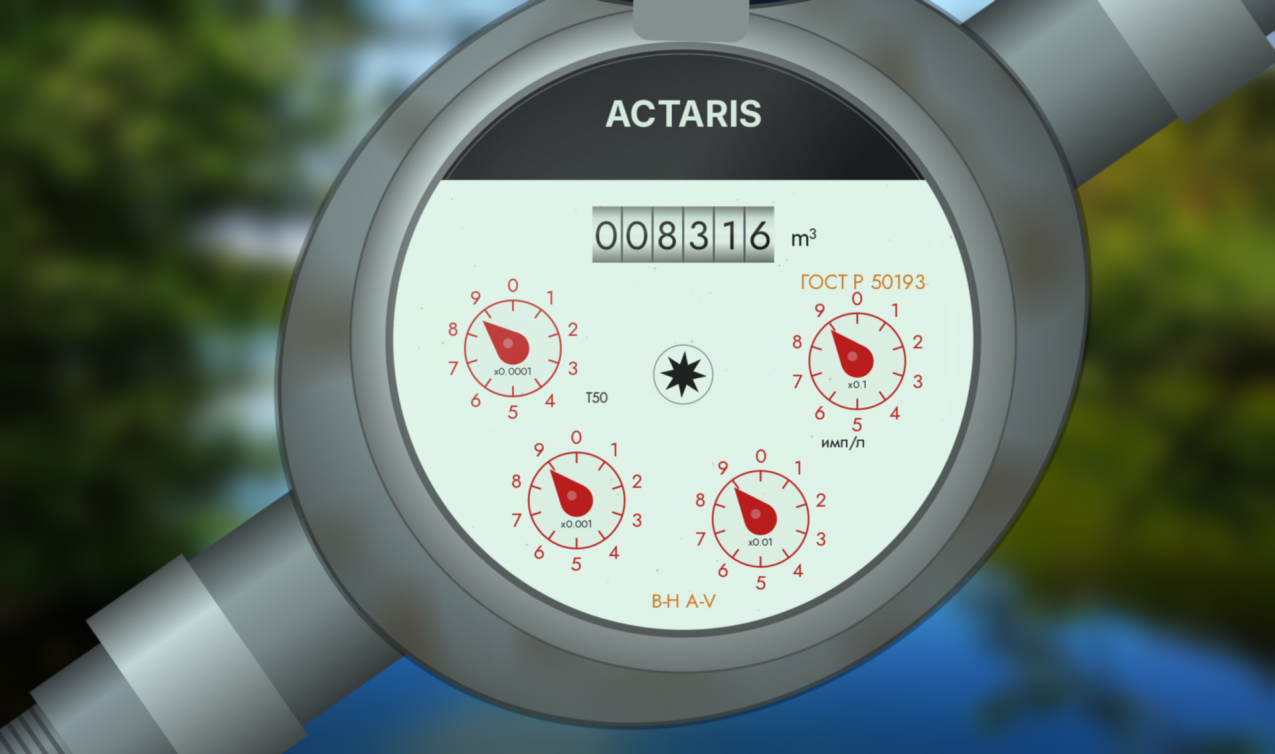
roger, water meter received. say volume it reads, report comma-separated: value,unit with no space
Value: 8316.8888,m³
